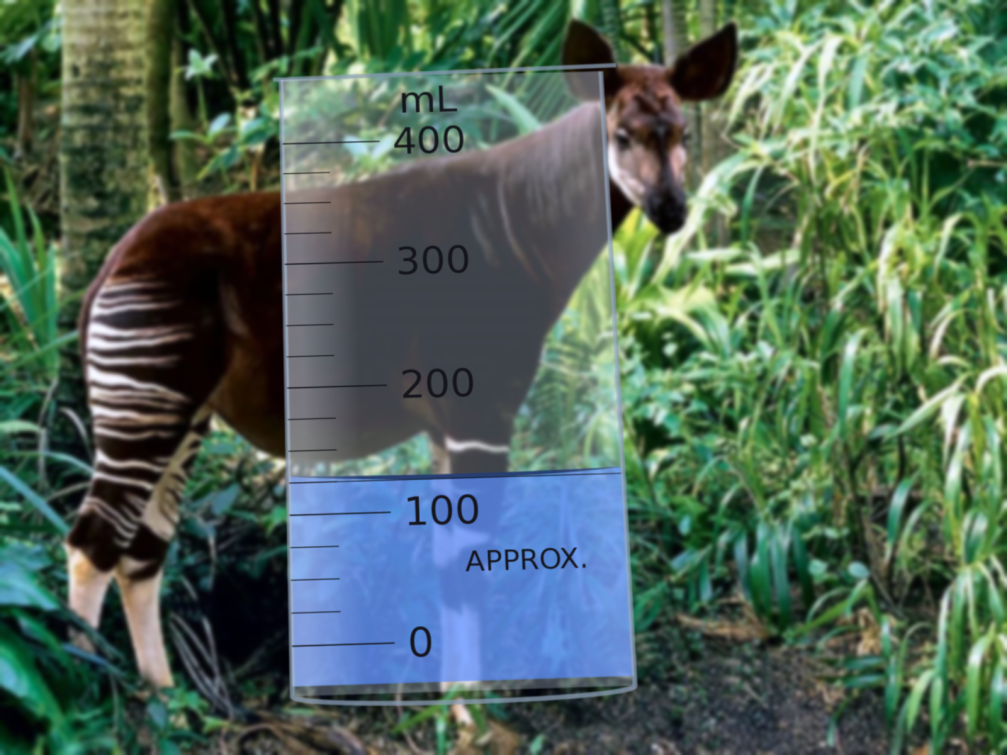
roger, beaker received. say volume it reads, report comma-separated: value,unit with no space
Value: 125,mL
